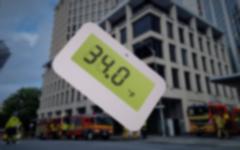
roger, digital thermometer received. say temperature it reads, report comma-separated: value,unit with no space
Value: 34.0,°F
